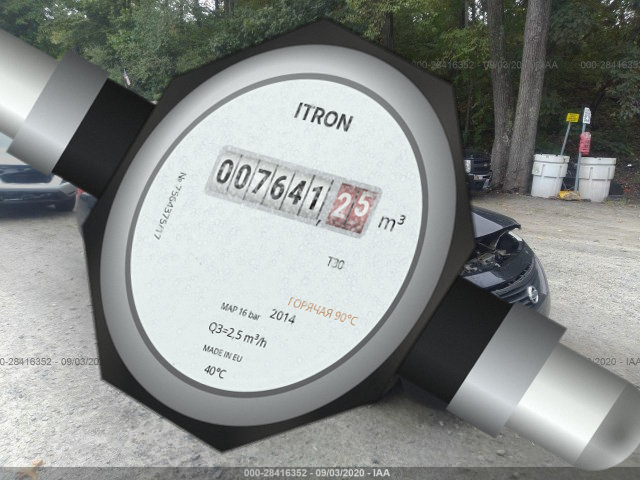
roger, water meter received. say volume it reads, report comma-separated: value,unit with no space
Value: 7641.25,m³
